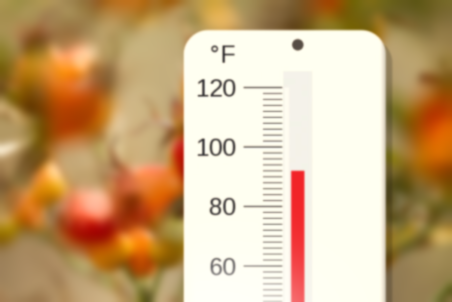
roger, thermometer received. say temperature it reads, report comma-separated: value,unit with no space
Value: 92,°F
